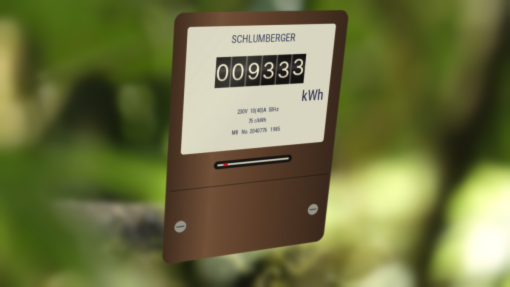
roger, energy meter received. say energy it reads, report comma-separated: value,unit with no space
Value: 9333,kWh
